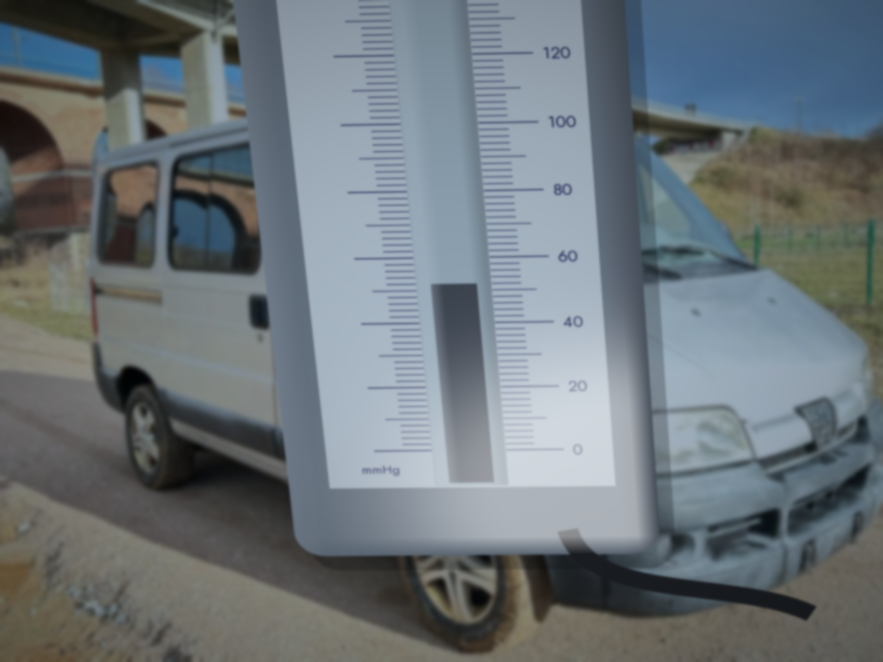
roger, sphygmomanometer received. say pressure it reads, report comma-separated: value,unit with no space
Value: 52,mmHg
